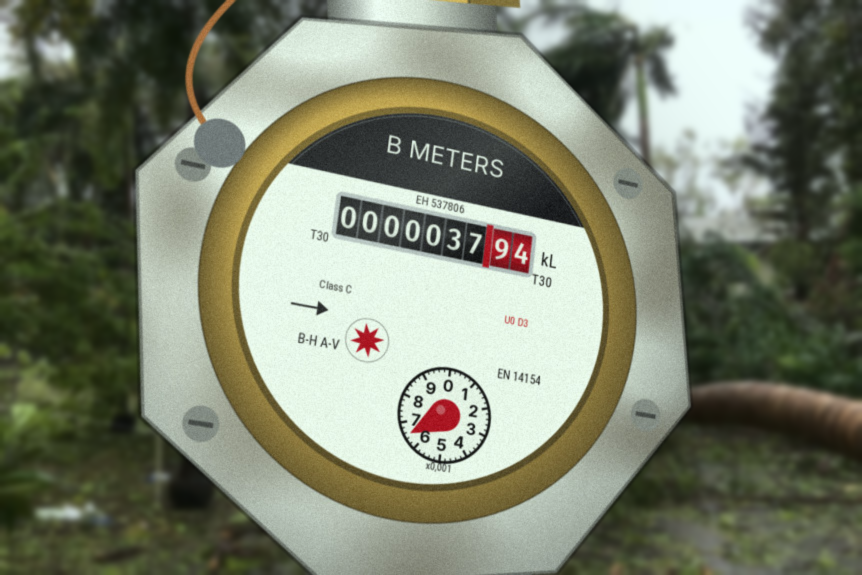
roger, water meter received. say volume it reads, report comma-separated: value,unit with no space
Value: 37.946,kL
